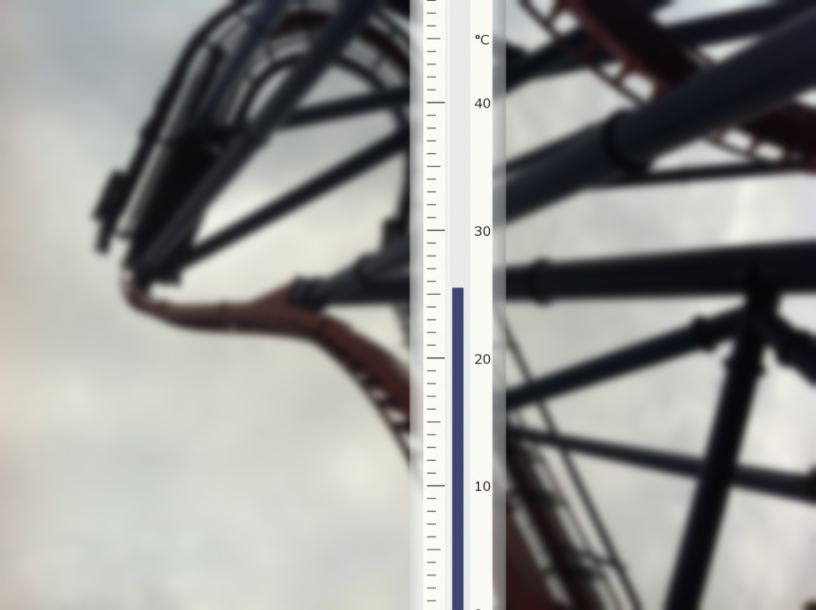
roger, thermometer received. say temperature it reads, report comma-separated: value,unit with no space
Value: 25.5,°C
